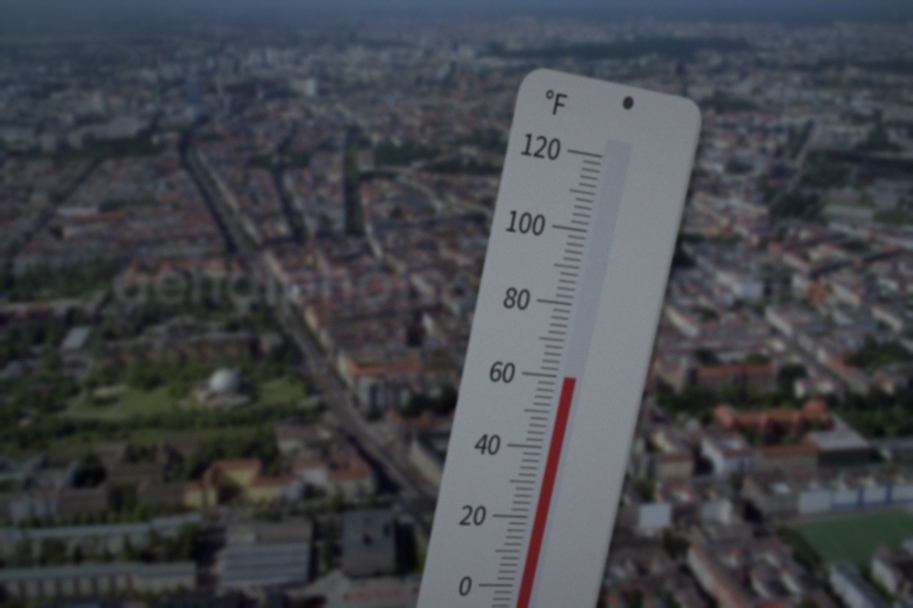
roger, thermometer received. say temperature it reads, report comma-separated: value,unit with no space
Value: 60,°F
